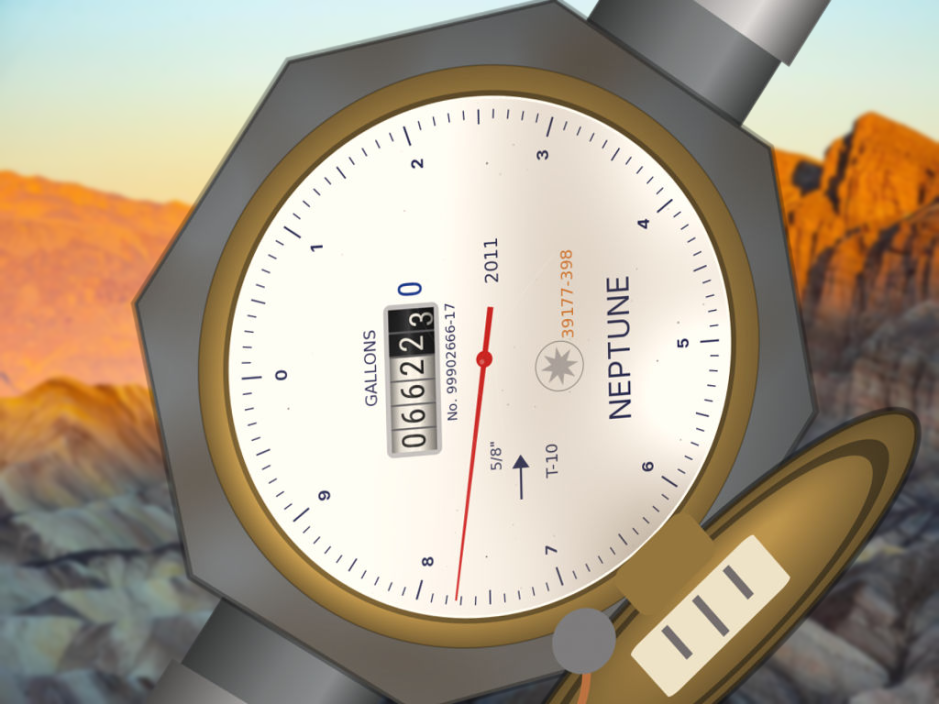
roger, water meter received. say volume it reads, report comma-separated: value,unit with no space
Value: 662227.7,gal
